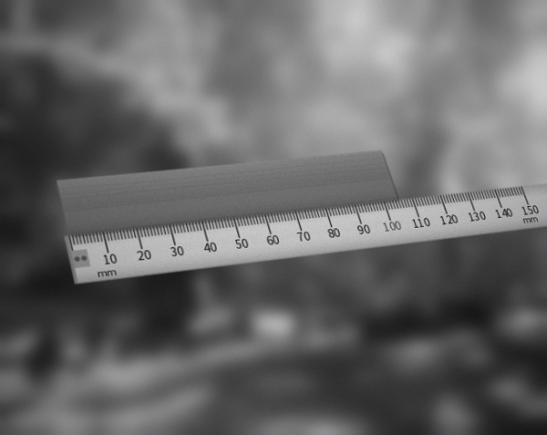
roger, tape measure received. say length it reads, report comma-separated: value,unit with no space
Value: 105,mm
